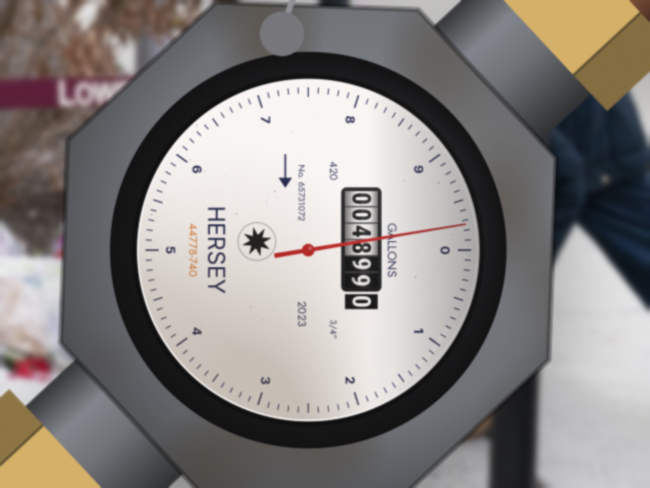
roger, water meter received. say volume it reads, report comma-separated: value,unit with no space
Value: 48989.7,gal
